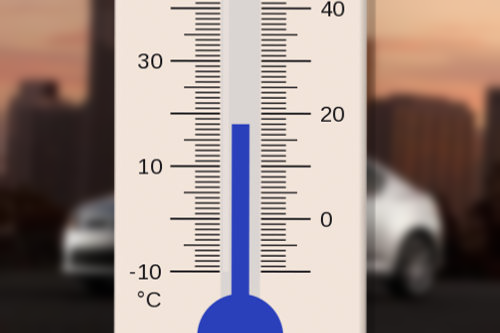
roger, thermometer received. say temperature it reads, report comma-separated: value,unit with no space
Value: 18,°C
